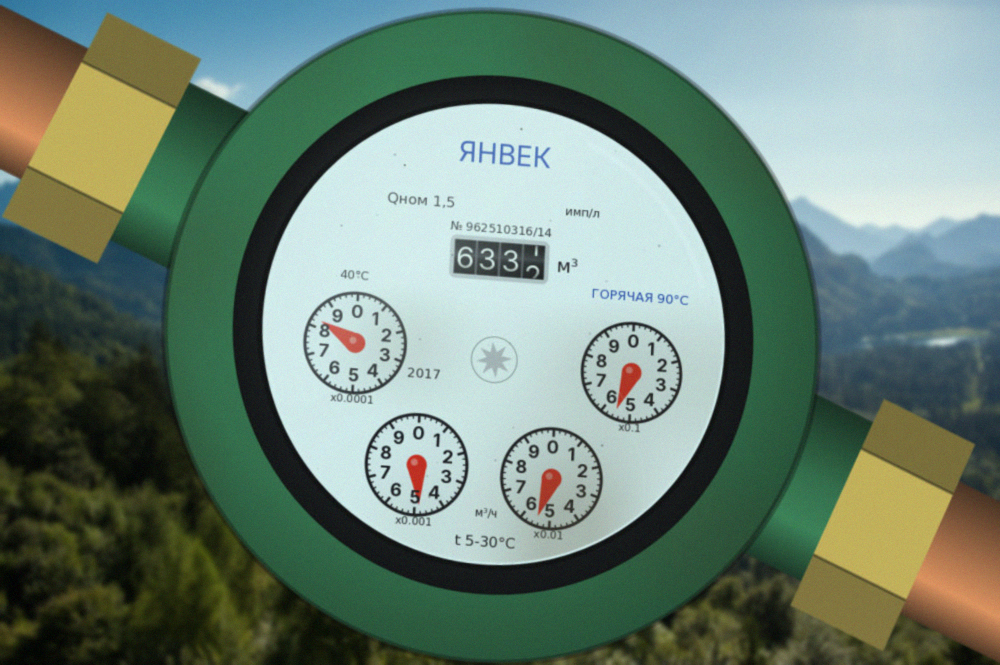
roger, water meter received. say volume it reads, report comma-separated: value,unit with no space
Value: 6331.5548,m³
